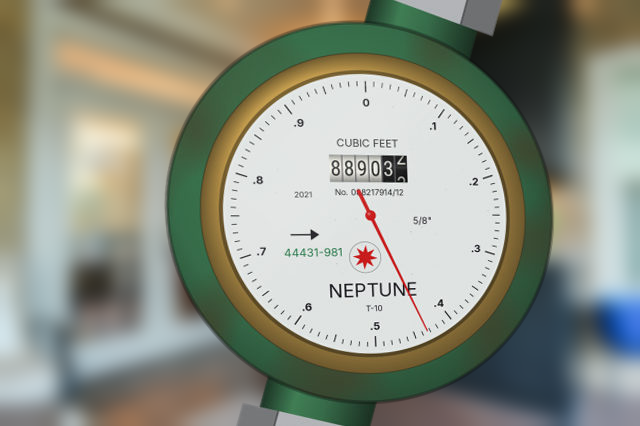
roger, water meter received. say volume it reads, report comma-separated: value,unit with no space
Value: 889032.43,ft³
